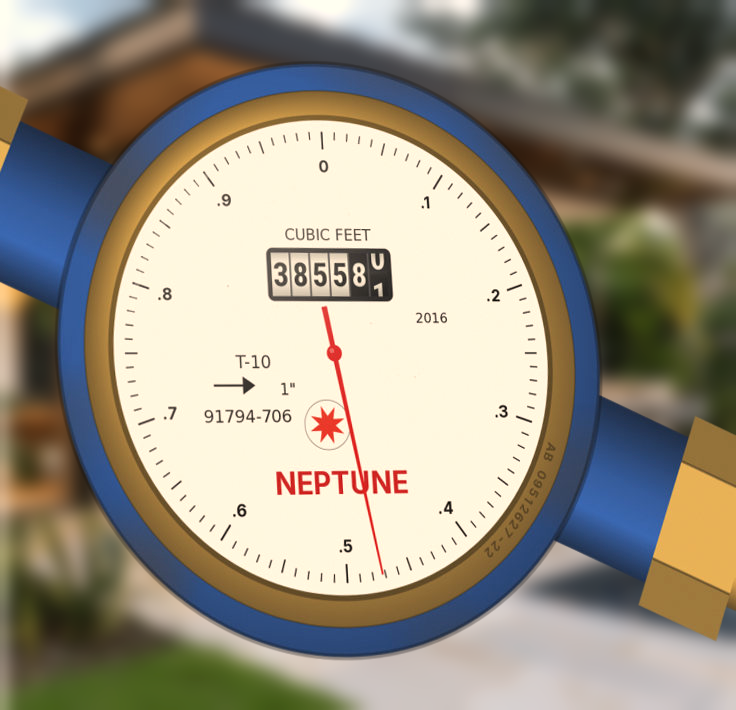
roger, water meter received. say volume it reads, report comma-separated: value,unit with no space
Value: 385580.47,ft³
